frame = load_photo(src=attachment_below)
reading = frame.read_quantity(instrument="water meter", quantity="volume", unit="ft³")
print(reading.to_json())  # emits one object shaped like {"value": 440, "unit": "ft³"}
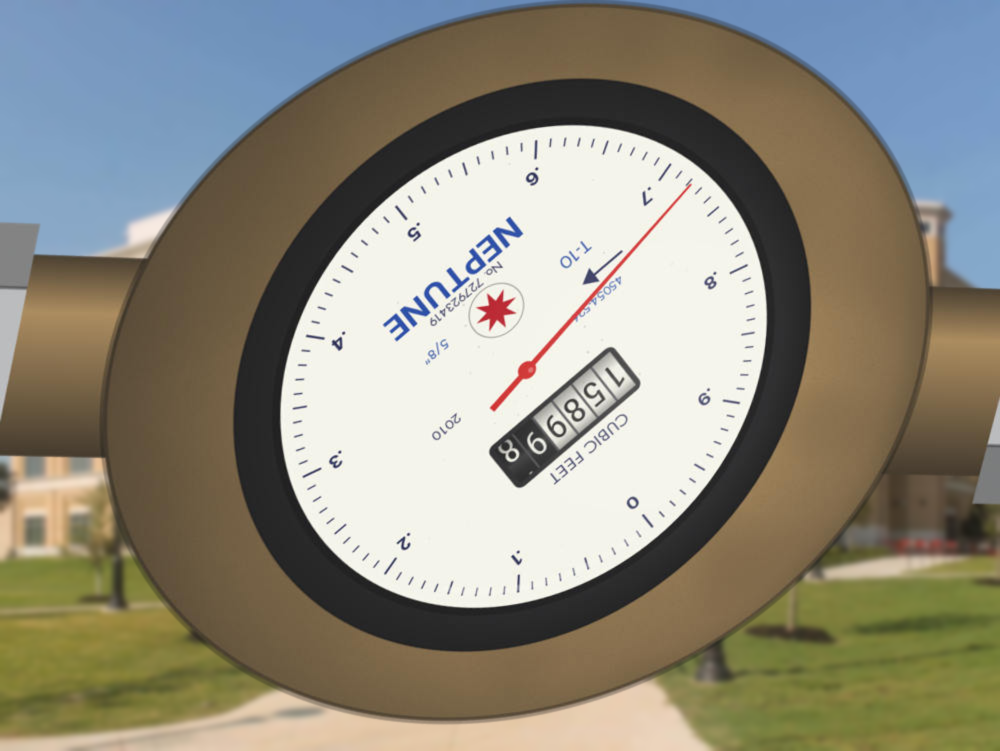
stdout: {"value": 158997.72, "unit": "ft³"}
